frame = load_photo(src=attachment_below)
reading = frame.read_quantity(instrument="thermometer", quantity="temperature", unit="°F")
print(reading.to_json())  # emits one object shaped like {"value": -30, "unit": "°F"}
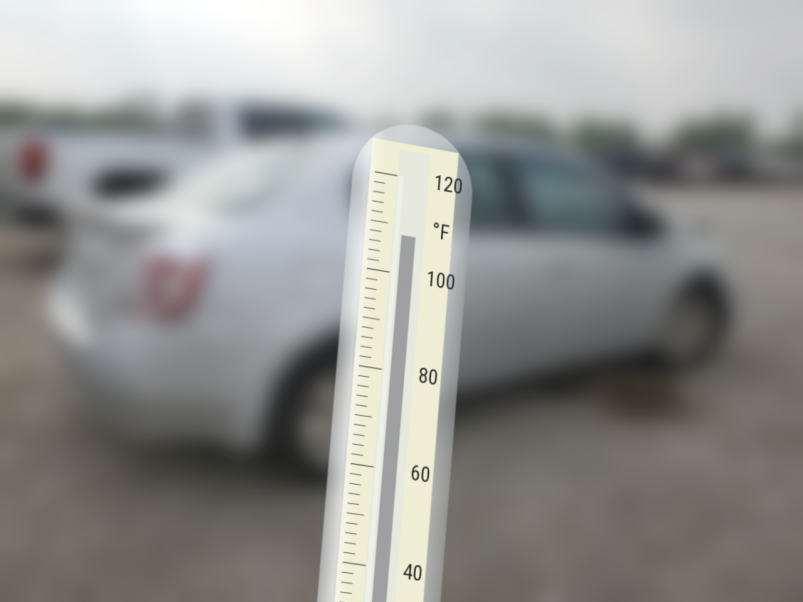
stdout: {"value": 108, "unit": "°F"}
